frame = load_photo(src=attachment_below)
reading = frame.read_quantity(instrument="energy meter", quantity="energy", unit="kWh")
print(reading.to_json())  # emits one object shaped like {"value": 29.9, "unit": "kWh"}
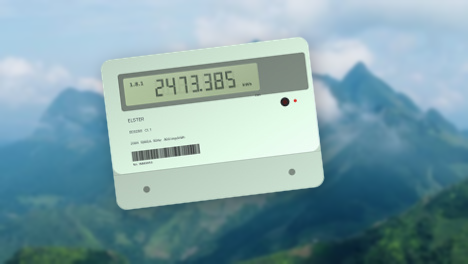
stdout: {"value": 2473.385, "unit": "kWh"}
